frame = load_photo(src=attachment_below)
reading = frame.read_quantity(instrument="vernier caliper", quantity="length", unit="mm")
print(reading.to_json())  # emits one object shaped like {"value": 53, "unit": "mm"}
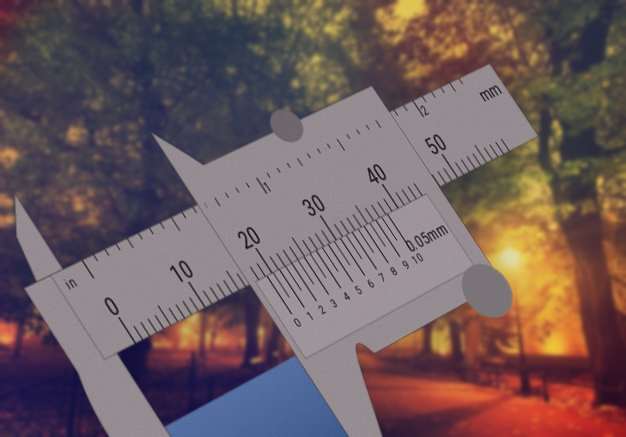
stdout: {"value": 19.2, "unit": "mm"}
